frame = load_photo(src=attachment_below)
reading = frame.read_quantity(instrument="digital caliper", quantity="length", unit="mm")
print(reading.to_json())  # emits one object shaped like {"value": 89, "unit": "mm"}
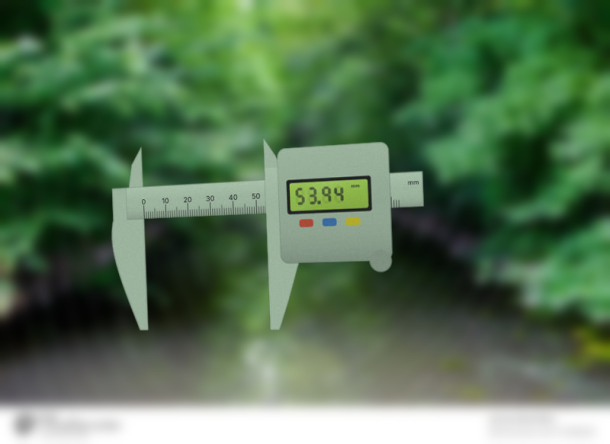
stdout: {"value": 53.94, "unit": "mm"}
